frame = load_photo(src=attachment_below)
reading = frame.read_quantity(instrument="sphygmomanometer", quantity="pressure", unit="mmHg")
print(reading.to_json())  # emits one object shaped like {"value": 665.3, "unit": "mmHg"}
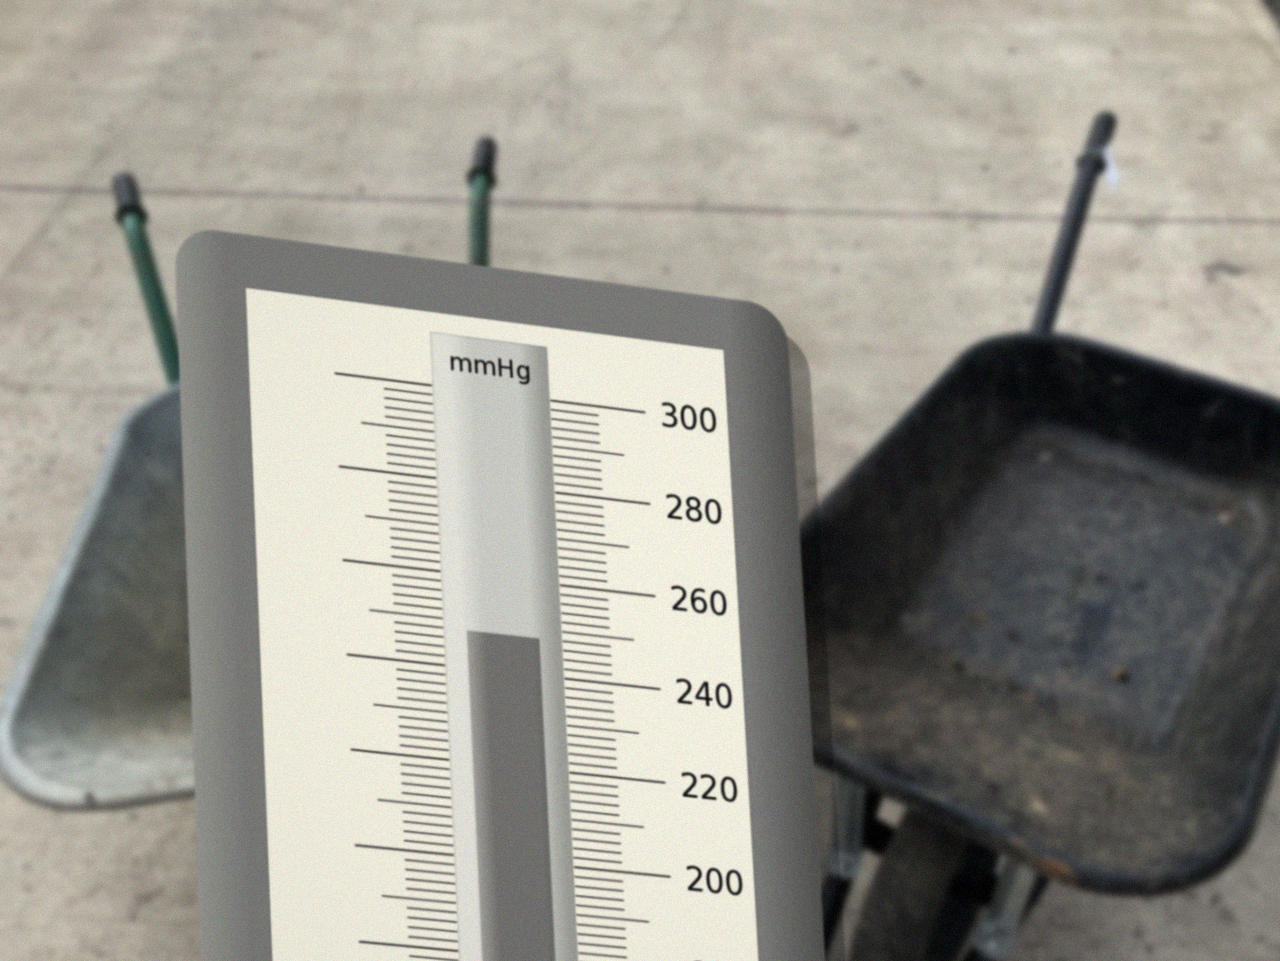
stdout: {"value": 248, "unit": "mmHg"}
